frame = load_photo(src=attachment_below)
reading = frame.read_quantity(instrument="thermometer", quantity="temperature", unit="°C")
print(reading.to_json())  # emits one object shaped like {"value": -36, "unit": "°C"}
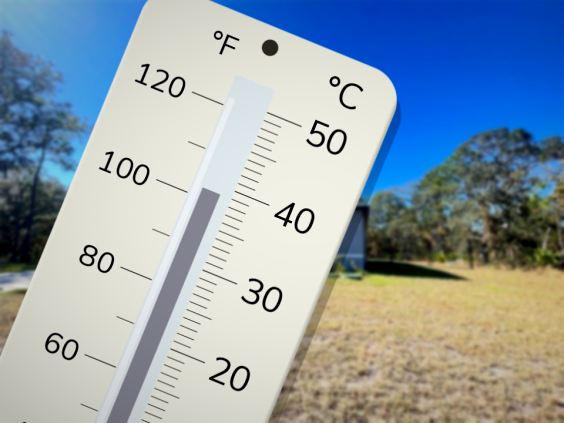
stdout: {"value": 39, "unit": "°C"}
